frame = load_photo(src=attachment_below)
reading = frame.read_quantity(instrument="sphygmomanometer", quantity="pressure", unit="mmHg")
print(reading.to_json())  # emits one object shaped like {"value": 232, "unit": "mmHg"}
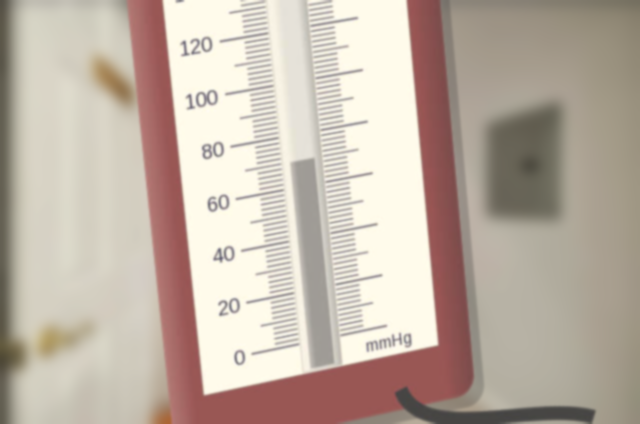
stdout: {"value": 70, "unit": "mmHg"}
